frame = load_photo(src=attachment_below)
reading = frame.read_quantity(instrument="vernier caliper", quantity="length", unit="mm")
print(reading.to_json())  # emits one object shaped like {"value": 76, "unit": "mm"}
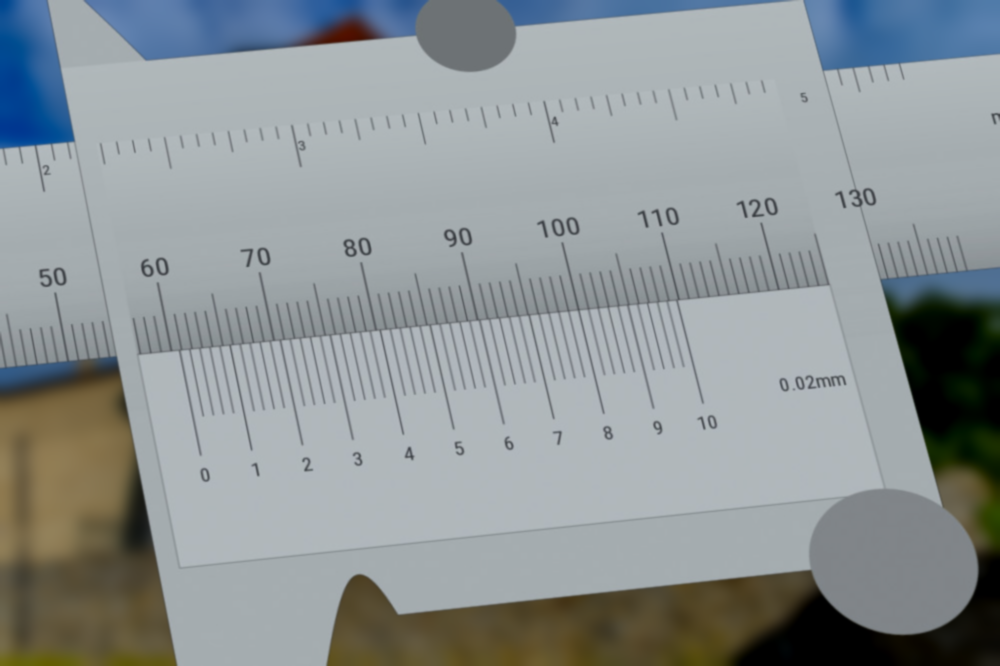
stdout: {"value": 60.8, "unit": "mm"}
